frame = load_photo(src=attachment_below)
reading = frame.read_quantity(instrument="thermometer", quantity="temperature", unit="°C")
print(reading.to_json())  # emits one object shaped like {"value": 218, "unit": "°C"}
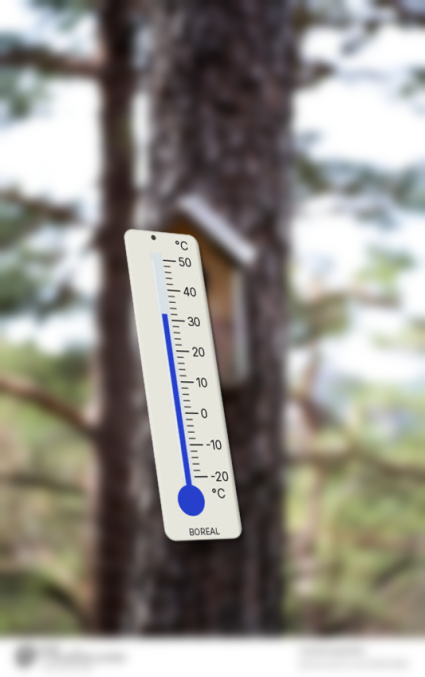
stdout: {"value": 32, "unit": "°C"}
